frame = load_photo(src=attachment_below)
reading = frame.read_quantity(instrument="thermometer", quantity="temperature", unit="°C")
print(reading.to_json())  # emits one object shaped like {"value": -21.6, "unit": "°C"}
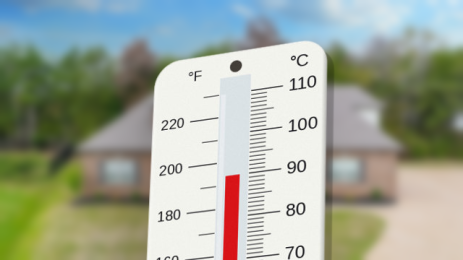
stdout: {"value": 90, "unit": "°C"}
